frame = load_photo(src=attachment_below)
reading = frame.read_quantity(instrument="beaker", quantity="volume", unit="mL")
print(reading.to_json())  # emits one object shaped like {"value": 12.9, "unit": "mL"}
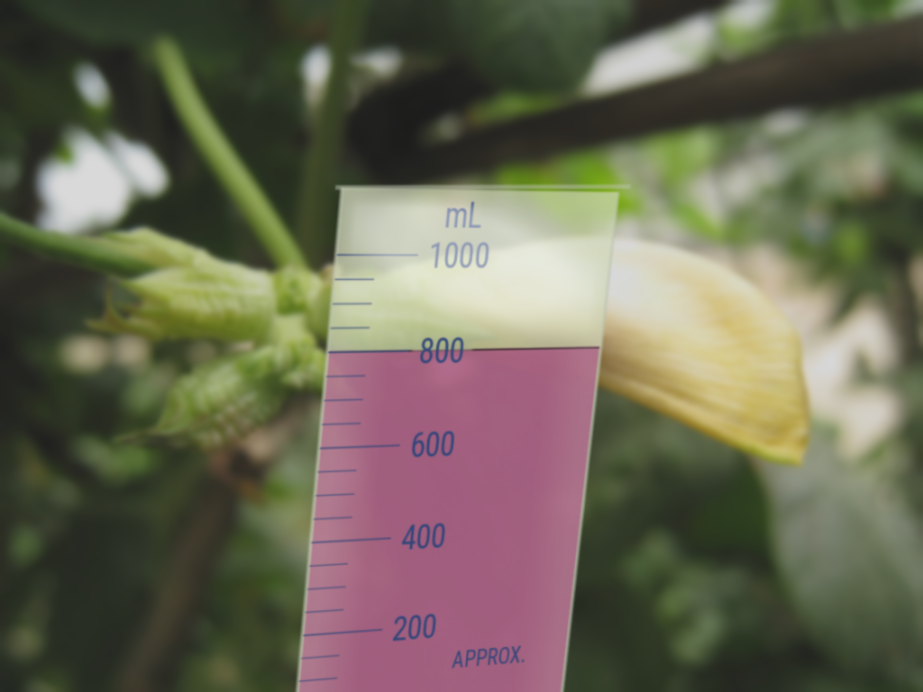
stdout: {"value": 800, "unit": "mL"}
